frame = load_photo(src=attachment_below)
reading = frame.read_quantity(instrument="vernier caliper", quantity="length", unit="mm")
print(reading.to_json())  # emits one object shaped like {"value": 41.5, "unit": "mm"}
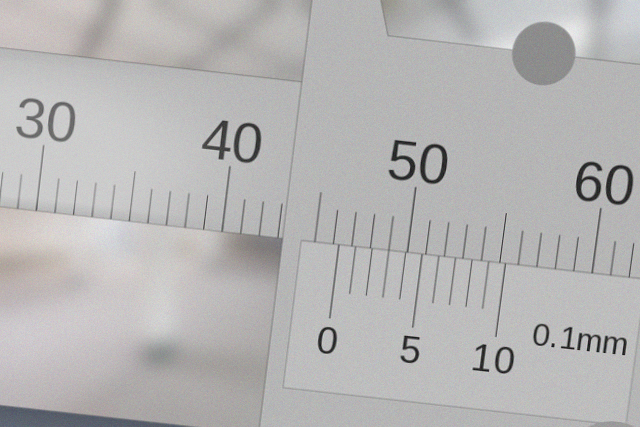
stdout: {"value": 46.3, "unit": "mm"}
